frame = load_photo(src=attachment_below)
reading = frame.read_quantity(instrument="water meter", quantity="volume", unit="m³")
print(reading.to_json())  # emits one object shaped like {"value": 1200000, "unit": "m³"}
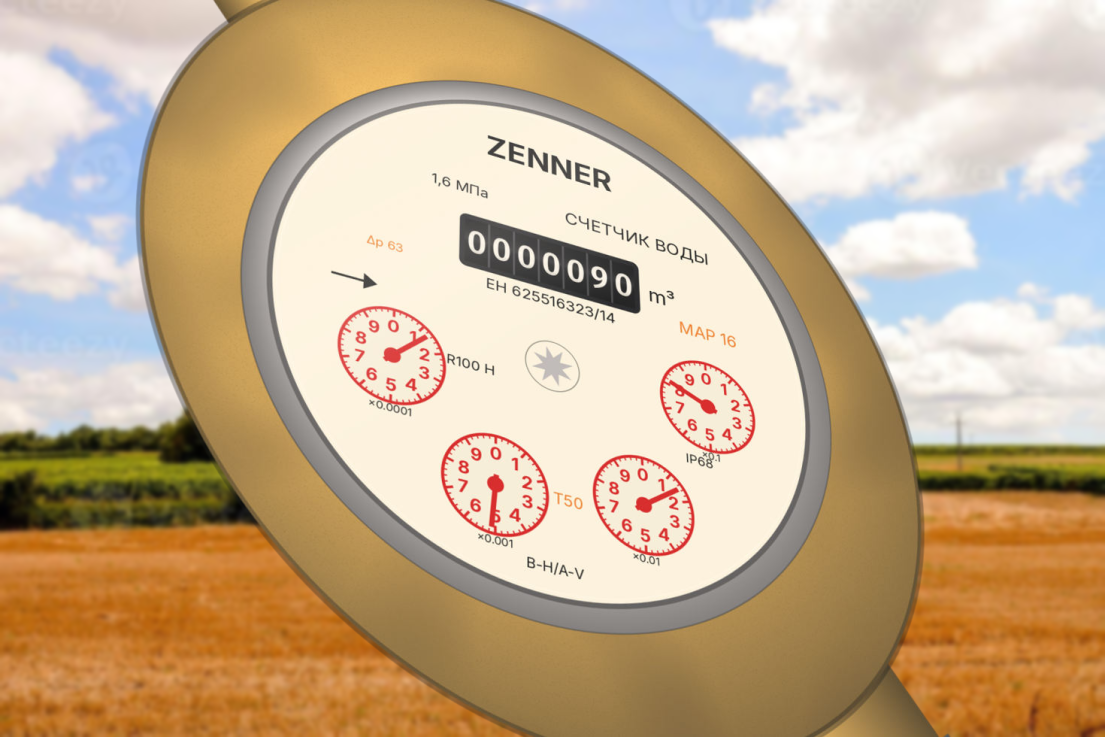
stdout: {"value": 90.8151, "unit": "m³"}
